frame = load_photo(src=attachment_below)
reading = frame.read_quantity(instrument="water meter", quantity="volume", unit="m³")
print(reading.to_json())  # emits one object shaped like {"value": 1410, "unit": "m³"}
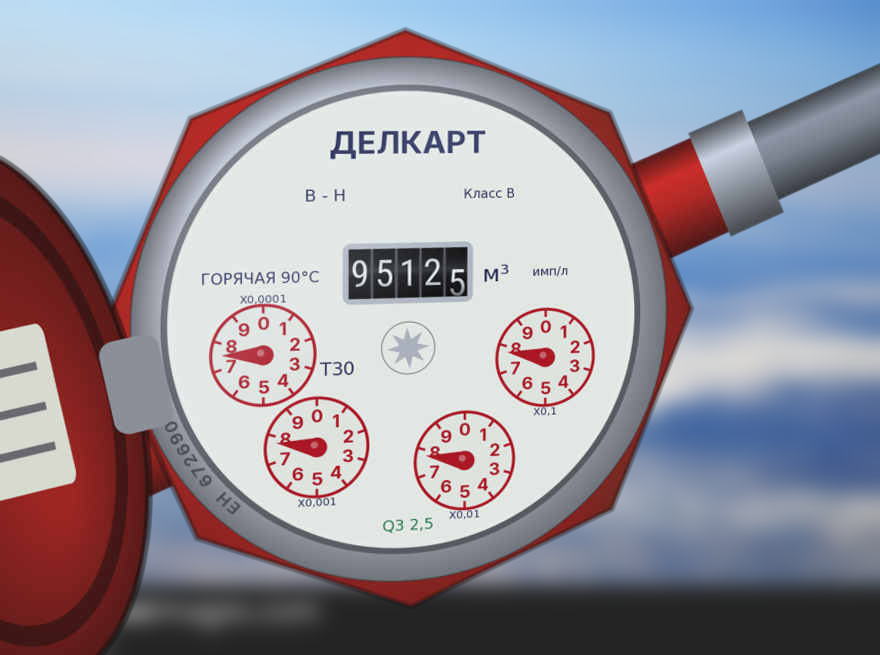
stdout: {"value": 95124.7777, "unit": "m³"}
